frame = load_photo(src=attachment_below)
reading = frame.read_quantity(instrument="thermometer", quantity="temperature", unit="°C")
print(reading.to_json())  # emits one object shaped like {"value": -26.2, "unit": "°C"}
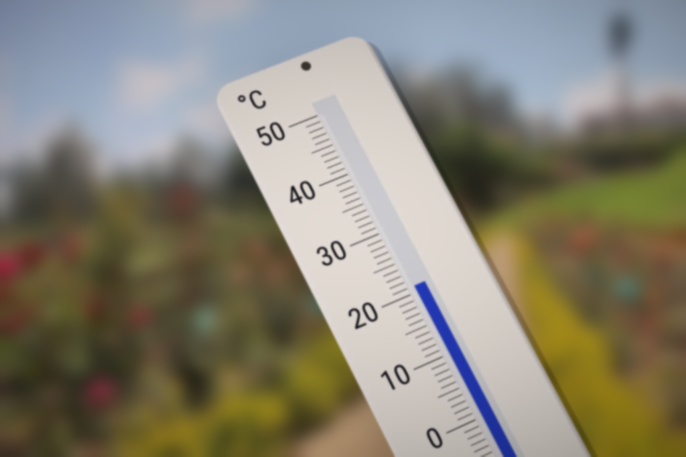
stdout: {"value": 21, "unit": "°C"}
